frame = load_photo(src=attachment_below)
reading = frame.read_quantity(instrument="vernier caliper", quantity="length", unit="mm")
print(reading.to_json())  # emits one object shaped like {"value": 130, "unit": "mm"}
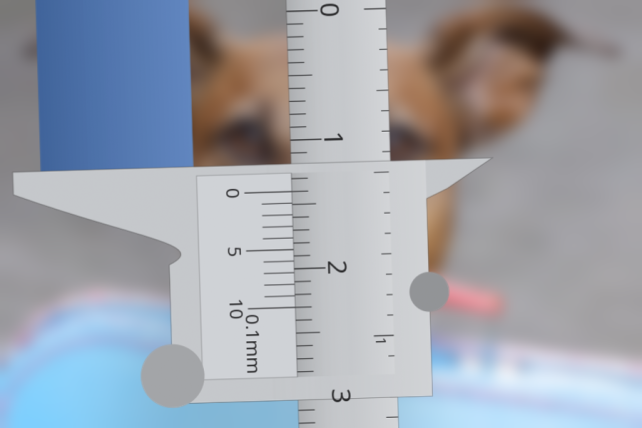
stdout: {"value": 14.0, "unit": "mm"}
